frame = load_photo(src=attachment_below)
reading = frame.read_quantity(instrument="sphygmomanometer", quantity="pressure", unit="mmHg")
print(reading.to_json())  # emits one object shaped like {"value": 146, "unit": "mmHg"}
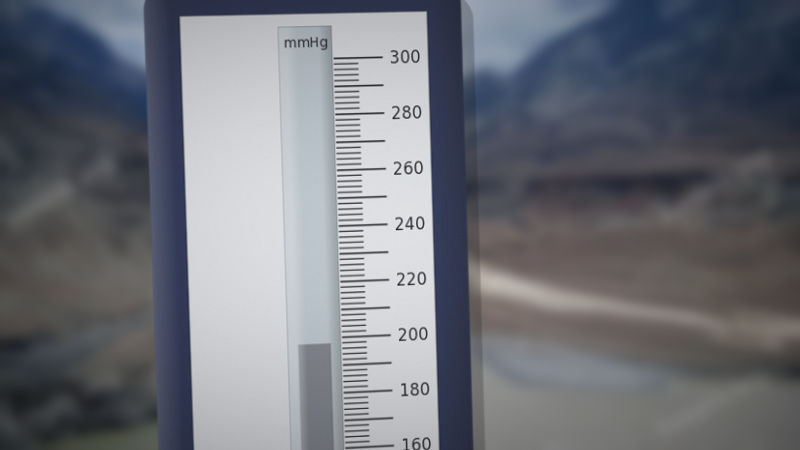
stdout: {"value": 198, "unit": "mmHg"}
